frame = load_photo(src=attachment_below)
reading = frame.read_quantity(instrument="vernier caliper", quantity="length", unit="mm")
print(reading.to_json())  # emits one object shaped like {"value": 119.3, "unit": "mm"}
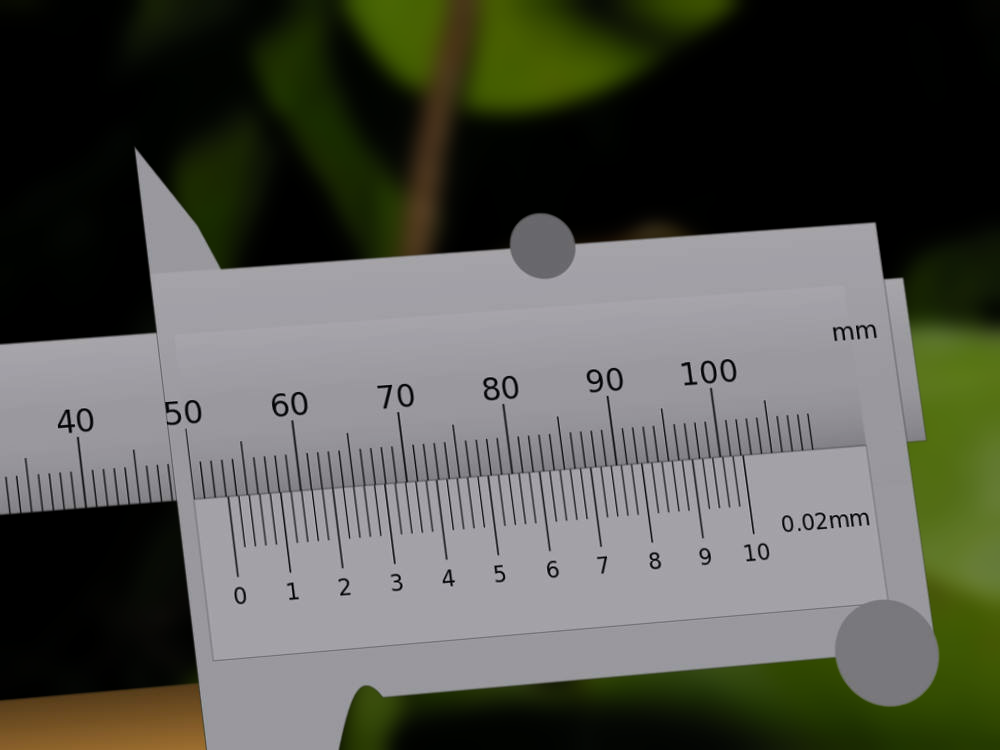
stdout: {"value": 53.2, "unit": "mm"}
